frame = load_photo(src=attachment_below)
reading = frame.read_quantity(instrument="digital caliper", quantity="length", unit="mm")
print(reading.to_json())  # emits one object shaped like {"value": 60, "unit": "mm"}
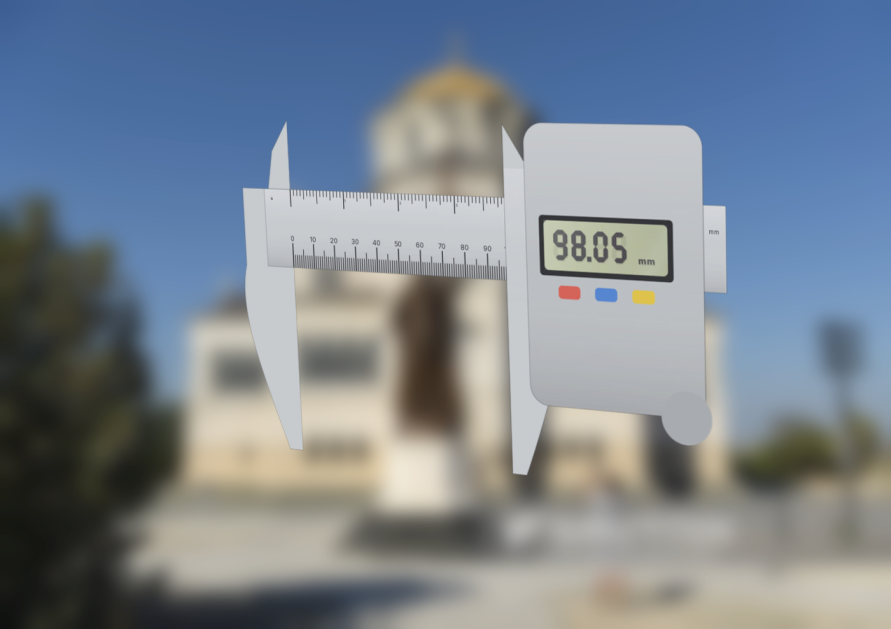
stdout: {"value": 98.05, "unit": "mm"}
